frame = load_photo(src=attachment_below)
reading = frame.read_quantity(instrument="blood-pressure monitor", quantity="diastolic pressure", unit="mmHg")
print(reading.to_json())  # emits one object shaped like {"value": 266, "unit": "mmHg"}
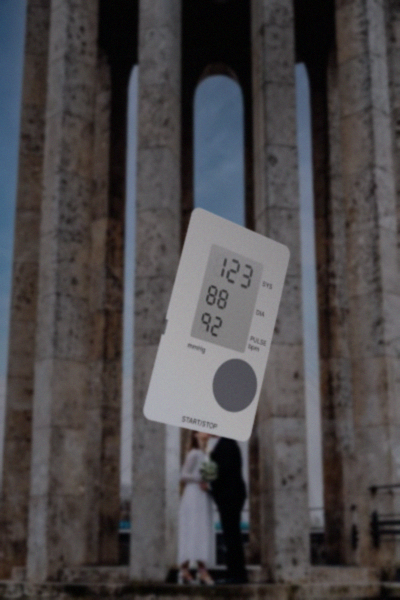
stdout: {"value": 88, "unit": "mmHg"}
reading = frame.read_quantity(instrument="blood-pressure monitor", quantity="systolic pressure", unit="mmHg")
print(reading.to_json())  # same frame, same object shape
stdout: {"value": 123, "unit": "mmHg"}
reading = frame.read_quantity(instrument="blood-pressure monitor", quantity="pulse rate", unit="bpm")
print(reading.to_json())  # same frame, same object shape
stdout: {"value": 92, "unit": "bpm"}
